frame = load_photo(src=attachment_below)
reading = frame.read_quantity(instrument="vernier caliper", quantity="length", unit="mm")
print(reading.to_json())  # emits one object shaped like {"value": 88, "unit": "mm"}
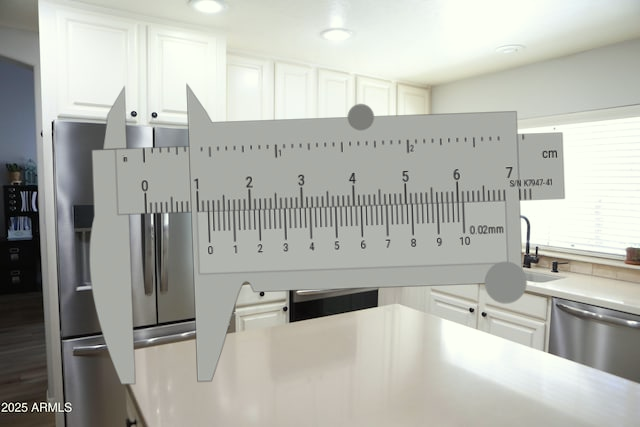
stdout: {"value": 12.0, "unit": "mm"}
